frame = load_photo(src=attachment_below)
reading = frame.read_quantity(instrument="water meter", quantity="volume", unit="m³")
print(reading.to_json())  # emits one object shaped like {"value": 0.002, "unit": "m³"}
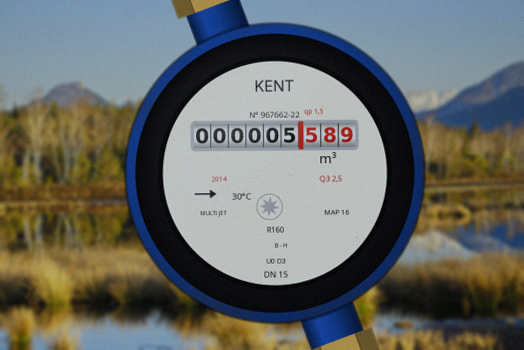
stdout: {"value": 5.589, "unit": "m³"}
